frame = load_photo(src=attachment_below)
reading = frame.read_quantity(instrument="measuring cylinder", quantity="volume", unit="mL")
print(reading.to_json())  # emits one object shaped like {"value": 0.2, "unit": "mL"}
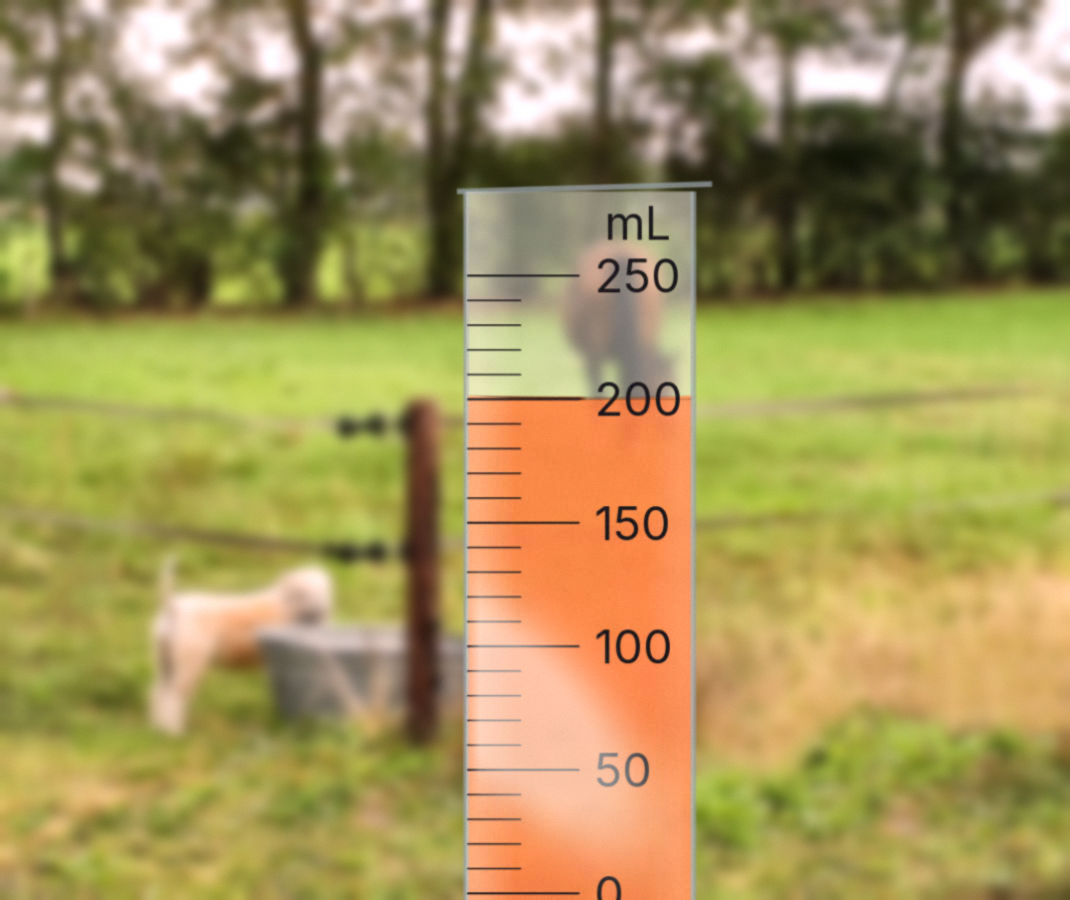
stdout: {"value": 200, "unit": "mL"}
